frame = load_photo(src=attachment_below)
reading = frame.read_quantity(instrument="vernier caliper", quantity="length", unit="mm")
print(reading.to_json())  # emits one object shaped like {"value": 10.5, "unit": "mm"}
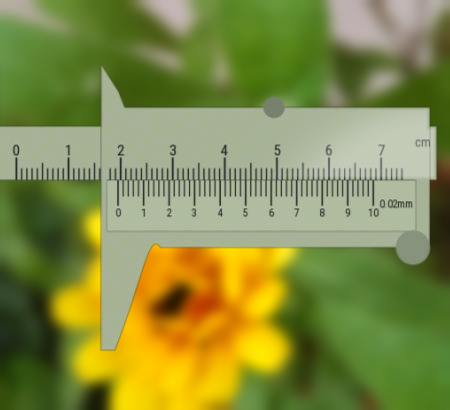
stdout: {"value": 19.5, "unit": "mm"}
